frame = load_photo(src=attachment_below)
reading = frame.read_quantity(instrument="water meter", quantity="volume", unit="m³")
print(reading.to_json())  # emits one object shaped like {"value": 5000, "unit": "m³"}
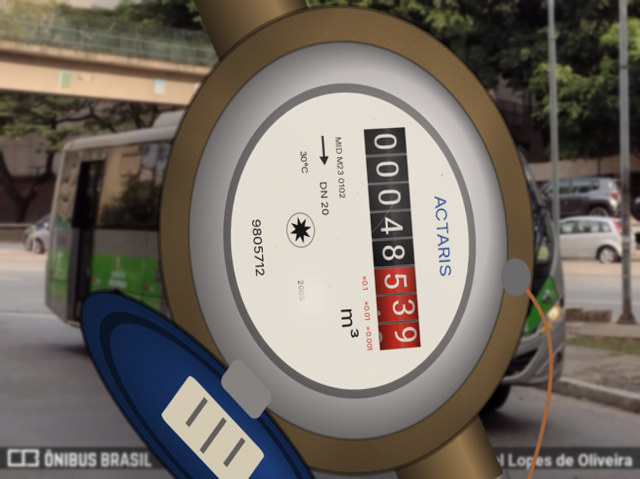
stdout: {"value": 48.539, "unit": "m³"}
